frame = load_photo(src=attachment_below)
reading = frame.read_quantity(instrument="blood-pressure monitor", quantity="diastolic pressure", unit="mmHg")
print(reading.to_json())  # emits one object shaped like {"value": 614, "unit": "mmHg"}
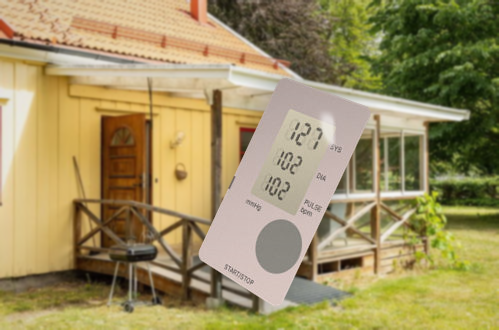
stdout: {"value": 102, "unit": "mmHg"}
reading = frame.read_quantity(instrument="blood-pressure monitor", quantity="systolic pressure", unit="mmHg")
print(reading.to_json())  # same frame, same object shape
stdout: {"value": 127, "unit": "mmHg"}
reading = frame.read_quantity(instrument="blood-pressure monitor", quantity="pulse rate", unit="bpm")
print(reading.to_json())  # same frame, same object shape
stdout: {"value": 102, "unit": "bpm"}
